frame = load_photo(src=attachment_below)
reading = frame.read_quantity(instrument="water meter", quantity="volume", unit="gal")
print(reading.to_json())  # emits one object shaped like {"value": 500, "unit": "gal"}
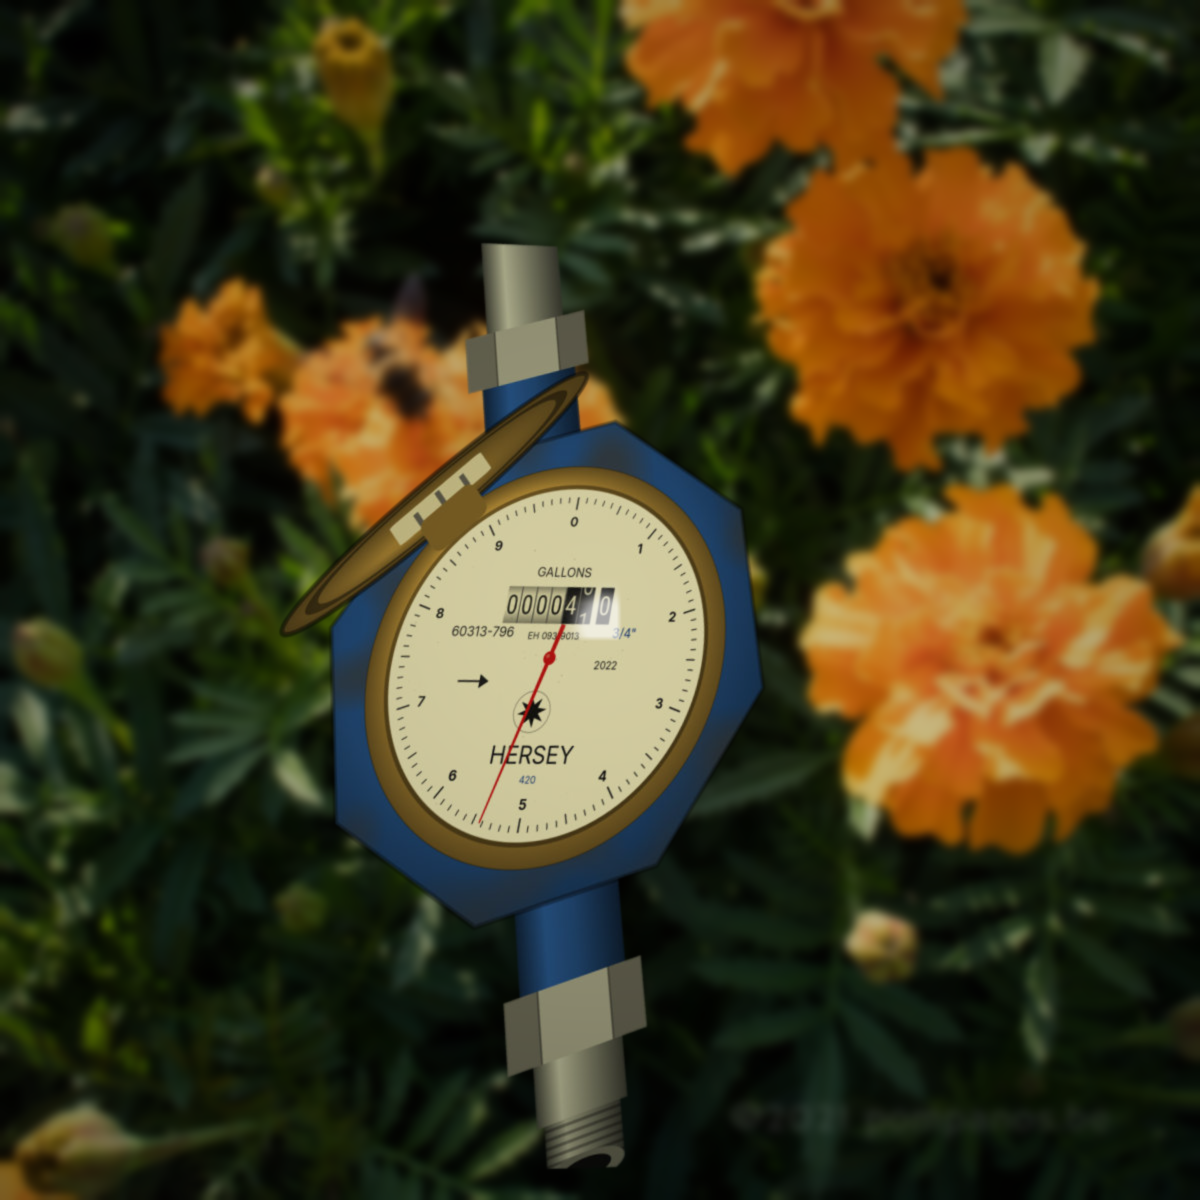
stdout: {"value": 405.4, "unit": "gal"}
